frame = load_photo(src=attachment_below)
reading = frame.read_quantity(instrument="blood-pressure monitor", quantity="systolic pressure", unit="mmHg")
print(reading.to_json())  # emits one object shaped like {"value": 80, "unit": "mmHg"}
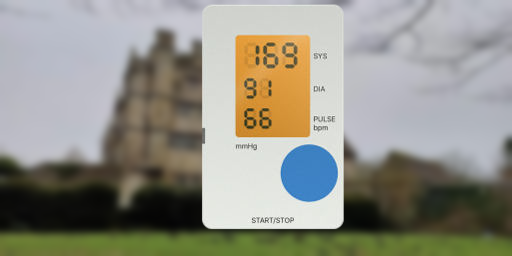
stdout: {"value": 169, "unit": "mmHg"}
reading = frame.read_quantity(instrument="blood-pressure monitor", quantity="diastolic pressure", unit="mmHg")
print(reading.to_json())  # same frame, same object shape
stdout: {"value": 91, "unit": "mmHg"}
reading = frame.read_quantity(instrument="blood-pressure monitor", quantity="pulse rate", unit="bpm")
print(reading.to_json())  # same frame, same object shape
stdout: {"value": 66, "unit": "bpm"}
